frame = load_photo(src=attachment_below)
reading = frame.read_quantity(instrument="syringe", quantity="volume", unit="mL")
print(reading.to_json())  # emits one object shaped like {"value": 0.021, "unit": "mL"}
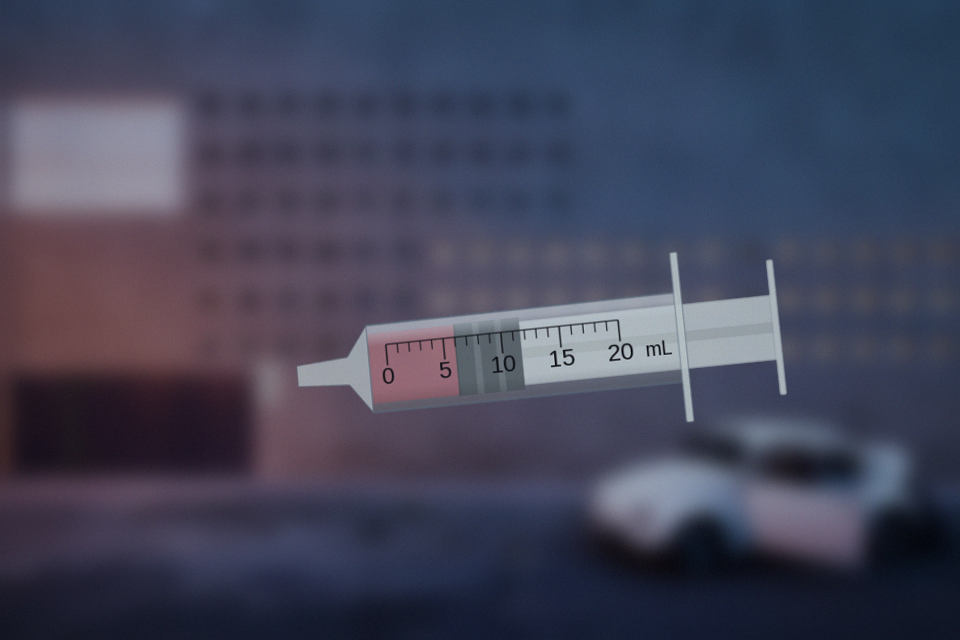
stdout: {"value": 6, "unit": "mL"}
